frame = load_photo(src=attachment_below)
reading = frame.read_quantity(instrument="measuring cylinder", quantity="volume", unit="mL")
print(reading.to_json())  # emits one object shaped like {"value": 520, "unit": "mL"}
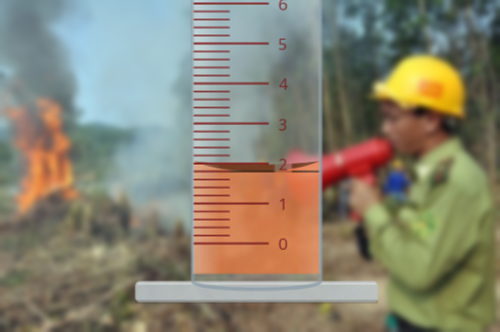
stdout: {"value": 1.8, "unit": "mL"}
